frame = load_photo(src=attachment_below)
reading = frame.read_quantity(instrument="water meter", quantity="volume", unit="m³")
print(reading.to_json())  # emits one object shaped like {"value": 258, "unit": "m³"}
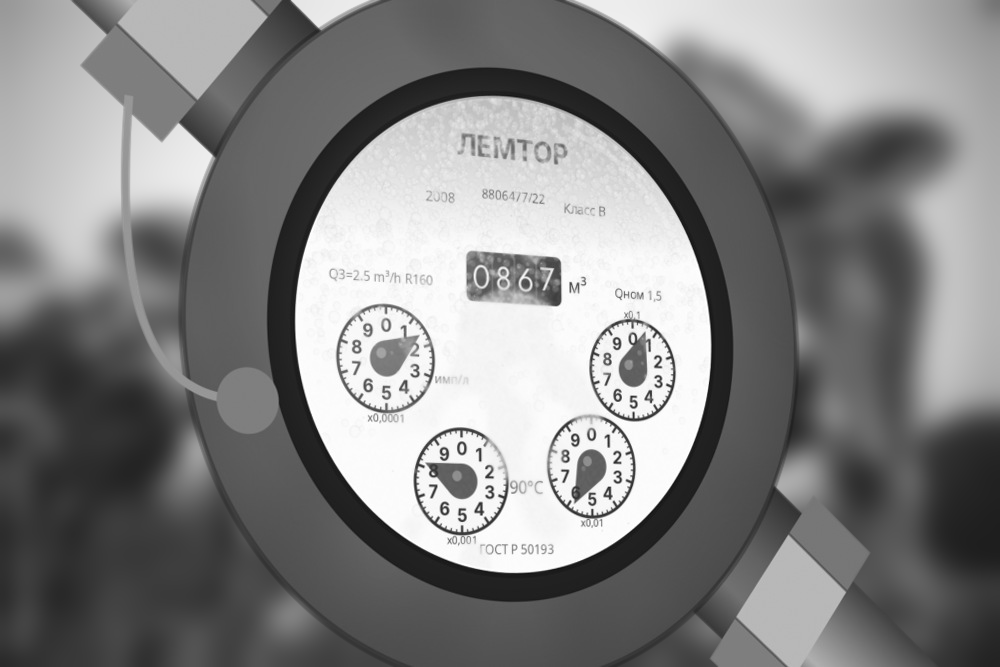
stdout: {"value": 867.0581, "unit": "m³"}
